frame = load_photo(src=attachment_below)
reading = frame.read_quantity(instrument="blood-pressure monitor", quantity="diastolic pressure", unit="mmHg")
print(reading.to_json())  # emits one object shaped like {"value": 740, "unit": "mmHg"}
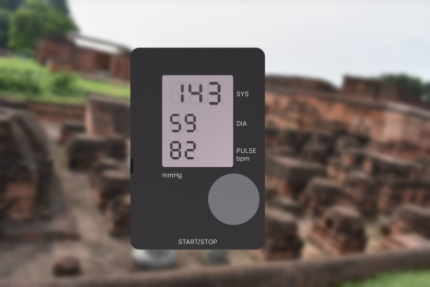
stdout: {"value": 59, "unit": "mmHg"}
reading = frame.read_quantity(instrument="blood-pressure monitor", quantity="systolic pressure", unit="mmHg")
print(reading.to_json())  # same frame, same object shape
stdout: {"value": 143, "unit": "mmHg"}
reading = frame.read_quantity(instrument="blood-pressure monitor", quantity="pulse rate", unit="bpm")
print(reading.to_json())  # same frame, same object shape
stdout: {"value": 82, "unit": "bpm"}
